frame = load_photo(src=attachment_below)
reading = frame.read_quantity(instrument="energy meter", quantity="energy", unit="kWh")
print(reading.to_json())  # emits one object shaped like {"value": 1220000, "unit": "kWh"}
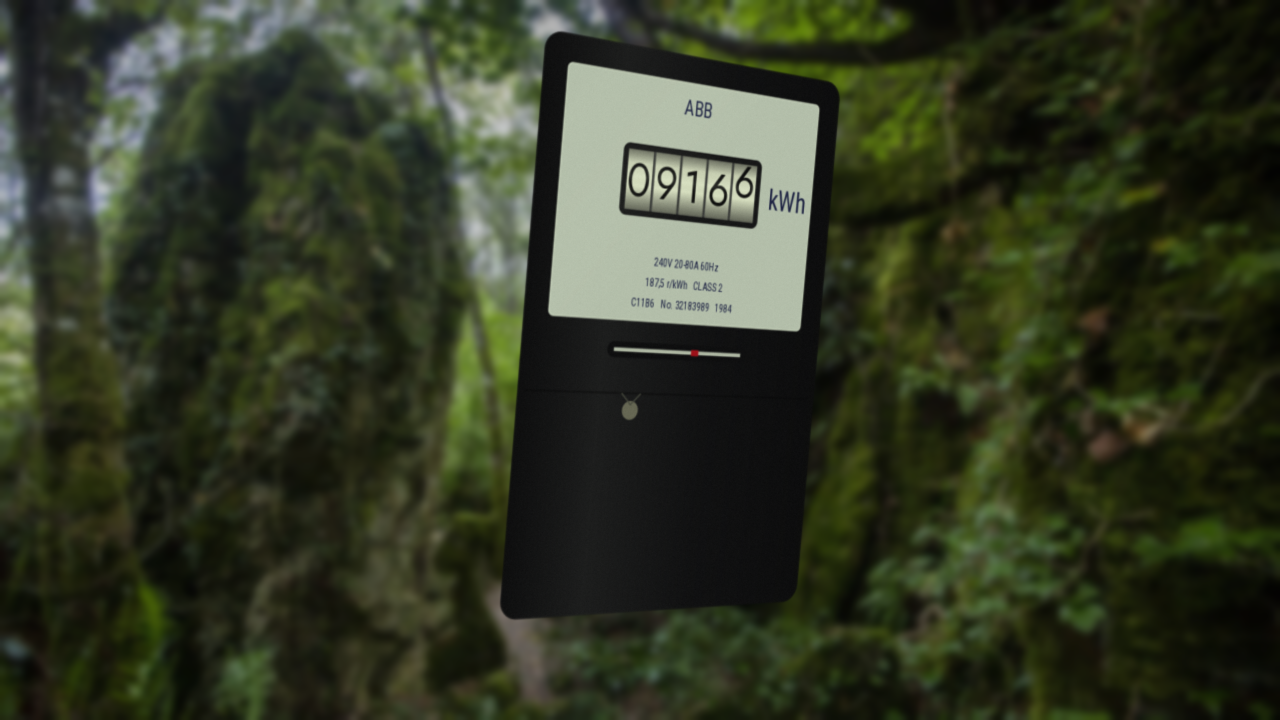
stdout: {"value": 9166, "unit": "kWh"}
